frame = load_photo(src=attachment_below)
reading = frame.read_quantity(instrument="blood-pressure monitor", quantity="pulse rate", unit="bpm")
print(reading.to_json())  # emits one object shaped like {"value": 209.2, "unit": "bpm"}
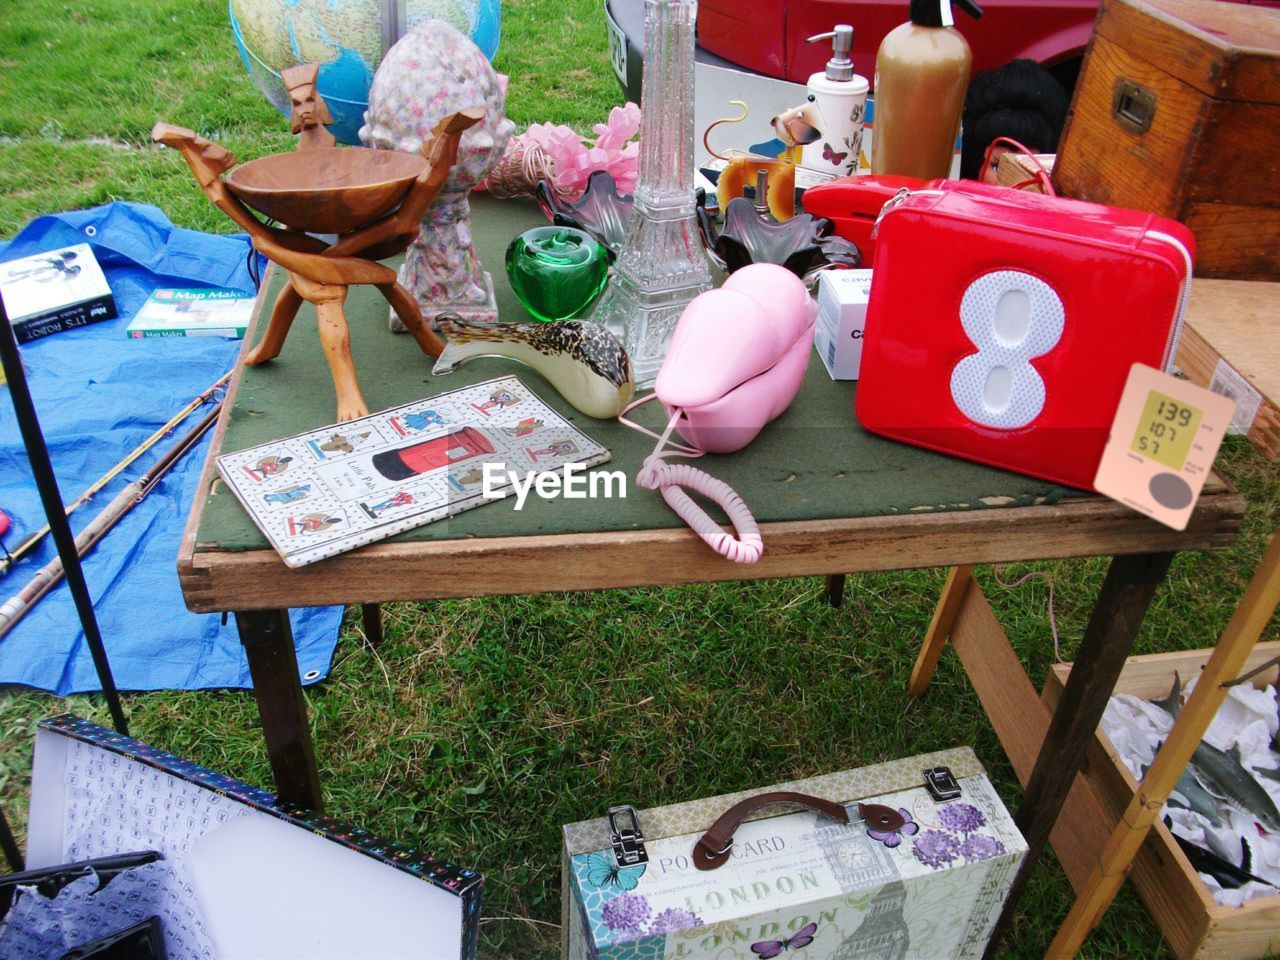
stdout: {"value": 57, "unit": "bpm"}
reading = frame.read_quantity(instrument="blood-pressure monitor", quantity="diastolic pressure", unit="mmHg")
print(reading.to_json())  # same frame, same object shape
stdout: {"value": 107, "unit": "mmHg"}
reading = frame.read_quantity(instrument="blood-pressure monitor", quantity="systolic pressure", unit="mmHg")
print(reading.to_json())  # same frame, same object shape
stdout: {"value": 139, "unit": "mmHg"}
